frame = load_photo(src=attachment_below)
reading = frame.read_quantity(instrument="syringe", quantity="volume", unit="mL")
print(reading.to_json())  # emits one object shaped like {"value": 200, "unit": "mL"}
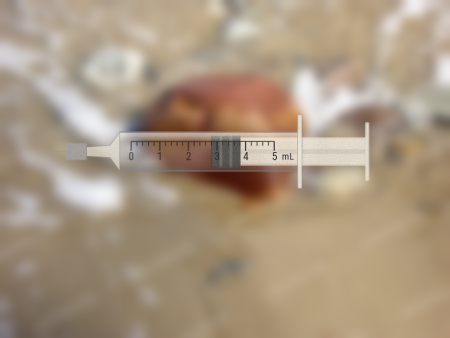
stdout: {"value": 2.8, "unit": "mL"}
